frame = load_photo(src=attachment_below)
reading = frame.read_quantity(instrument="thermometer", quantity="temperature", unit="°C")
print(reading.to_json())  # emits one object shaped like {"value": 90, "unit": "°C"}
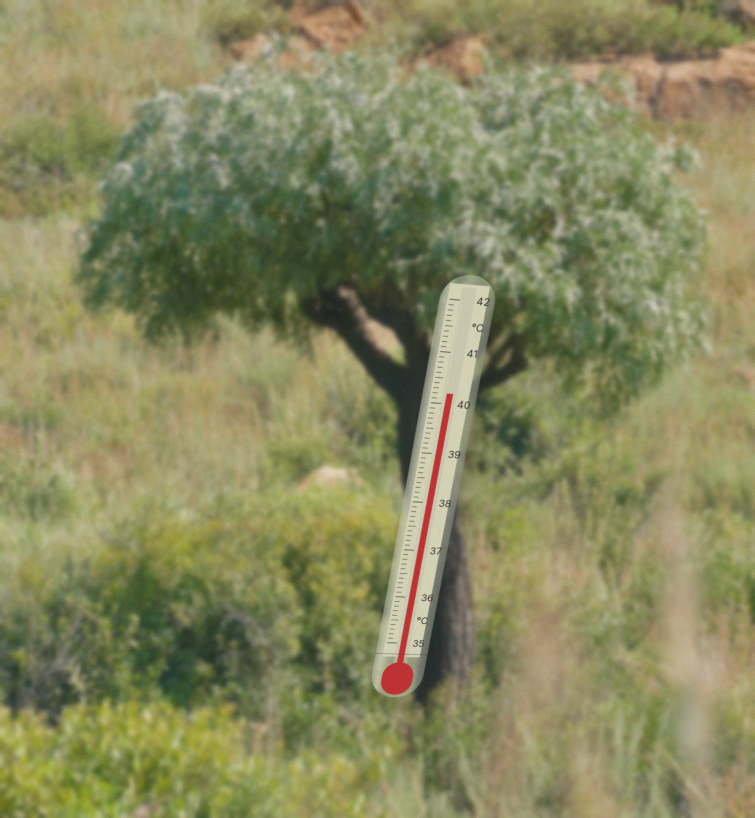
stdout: {"value": 40.2, "unit": "°C"}
